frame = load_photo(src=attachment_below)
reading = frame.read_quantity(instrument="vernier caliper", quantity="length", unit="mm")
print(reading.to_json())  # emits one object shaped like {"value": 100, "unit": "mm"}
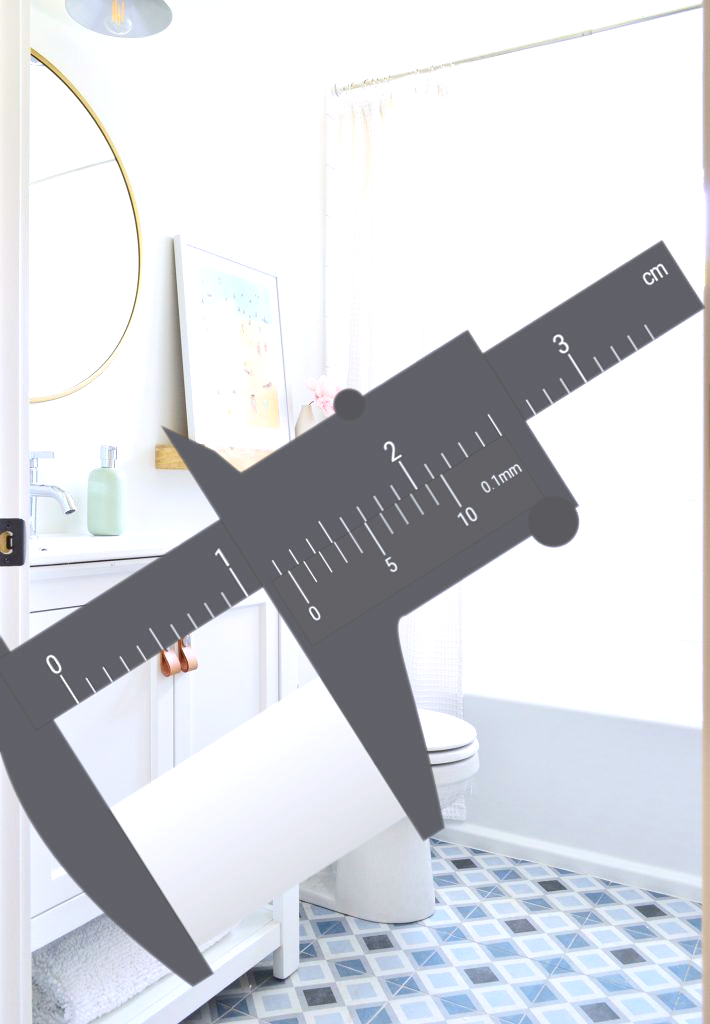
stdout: {"value": 12.4, "unit": "mm"}
